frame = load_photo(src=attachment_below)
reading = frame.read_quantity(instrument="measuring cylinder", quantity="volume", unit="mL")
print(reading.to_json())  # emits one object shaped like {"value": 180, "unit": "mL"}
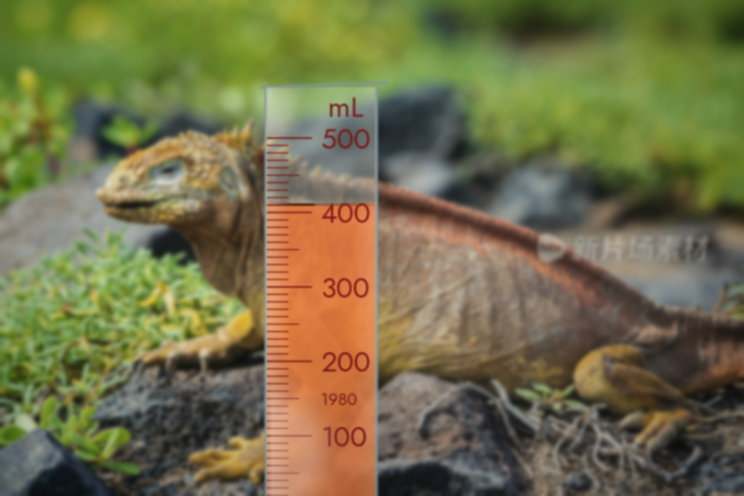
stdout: {"value": 410, "unit": "mL"}
